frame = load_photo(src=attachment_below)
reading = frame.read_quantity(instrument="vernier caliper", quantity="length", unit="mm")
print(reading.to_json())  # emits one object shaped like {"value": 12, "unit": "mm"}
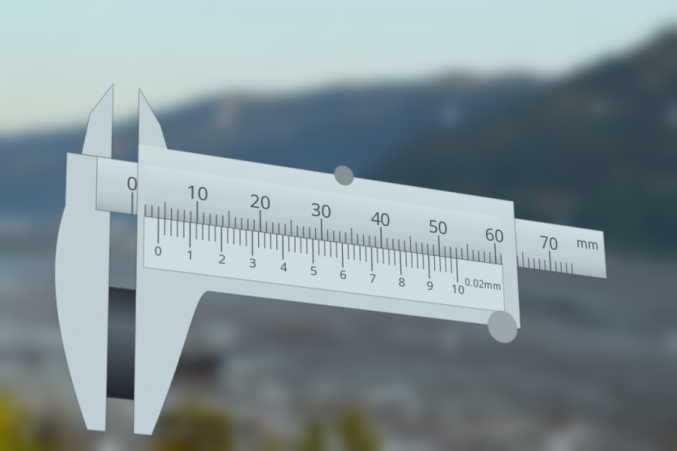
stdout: {"value": 4.0, "unit": "mm"}
